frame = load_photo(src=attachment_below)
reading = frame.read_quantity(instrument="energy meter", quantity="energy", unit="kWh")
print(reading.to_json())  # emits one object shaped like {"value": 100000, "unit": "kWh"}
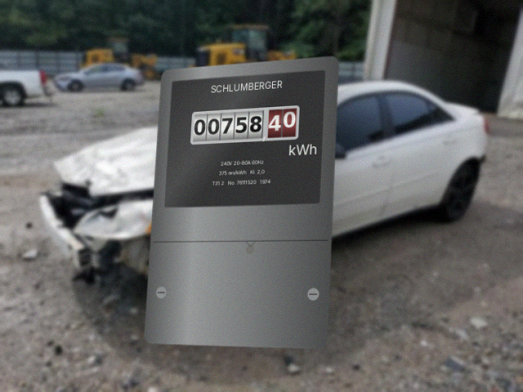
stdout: {"value": 758.40, "unit": "kWh"}
